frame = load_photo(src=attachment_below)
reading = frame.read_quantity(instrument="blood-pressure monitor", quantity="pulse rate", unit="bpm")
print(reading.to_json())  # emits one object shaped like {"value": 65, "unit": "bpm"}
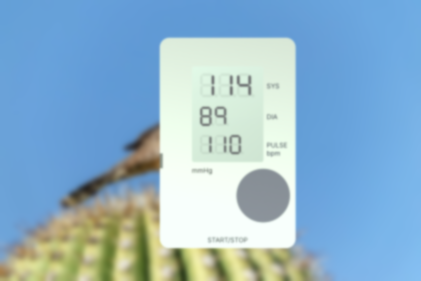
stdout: {"value": 110, "unit": "bpm"}
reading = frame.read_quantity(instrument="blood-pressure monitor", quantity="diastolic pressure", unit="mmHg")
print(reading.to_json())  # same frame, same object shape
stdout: {"value": 89, "unit": "mmHg"}
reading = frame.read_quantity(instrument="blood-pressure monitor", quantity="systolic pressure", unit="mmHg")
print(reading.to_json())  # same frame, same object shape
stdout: {"value": 114, "unit": "mmHg"}
